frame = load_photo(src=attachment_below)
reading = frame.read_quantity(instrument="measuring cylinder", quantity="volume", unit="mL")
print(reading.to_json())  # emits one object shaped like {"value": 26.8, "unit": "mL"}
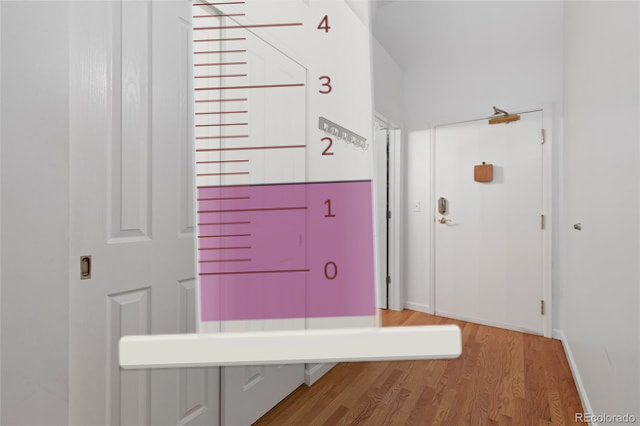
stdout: {"value": 1.4, "unit": "mL"}
